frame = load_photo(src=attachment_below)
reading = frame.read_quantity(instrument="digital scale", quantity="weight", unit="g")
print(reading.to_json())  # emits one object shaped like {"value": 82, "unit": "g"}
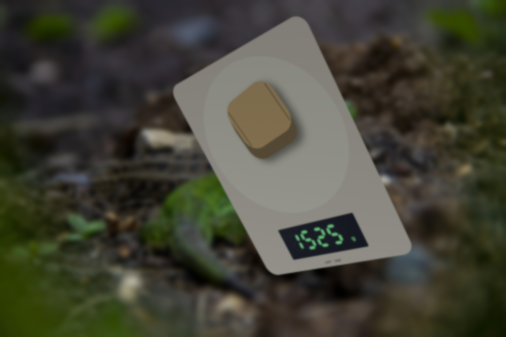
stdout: {"value": 1525, "unit": "g"}
